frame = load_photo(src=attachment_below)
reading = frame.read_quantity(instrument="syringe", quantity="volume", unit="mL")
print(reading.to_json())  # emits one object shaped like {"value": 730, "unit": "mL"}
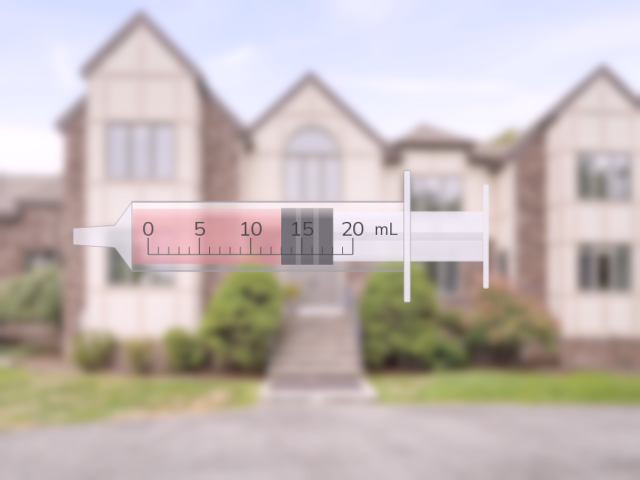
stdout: {"value": 13, "unit": "mL"}
